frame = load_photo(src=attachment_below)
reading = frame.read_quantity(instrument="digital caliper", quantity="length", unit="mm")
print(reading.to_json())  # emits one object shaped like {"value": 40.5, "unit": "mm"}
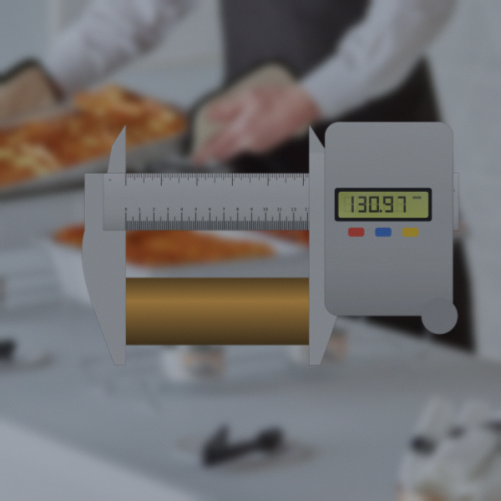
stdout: {"value": 130.97, "unit": "mm"}
